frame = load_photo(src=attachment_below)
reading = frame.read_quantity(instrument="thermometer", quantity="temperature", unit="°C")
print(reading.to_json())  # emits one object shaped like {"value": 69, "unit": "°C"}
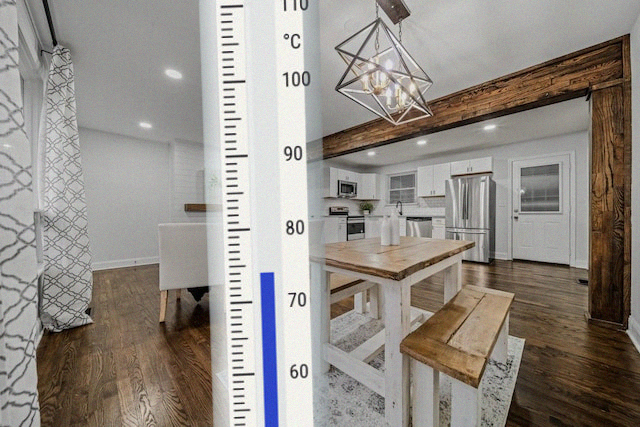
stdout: {"value": 74, "unit": "°C"}
